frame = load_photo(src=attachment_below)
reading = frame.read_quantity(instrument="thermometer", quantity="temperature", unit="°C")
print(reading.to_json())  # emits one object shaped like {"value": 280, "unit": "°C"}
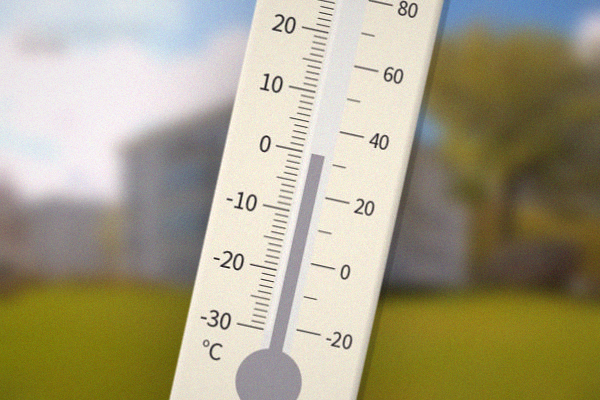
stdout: {"value": 0, "unit": "°C"}
